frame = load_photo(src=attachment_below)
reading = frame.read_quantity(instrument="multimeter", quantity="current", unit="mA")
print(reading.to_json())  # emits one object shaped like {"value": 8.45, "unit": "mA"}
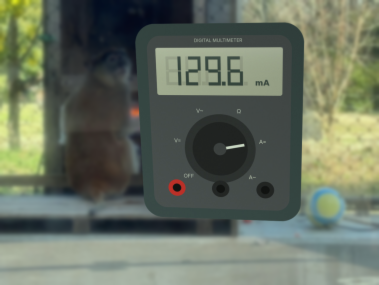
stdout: {"value": 129.6, "unit": "mA"}
